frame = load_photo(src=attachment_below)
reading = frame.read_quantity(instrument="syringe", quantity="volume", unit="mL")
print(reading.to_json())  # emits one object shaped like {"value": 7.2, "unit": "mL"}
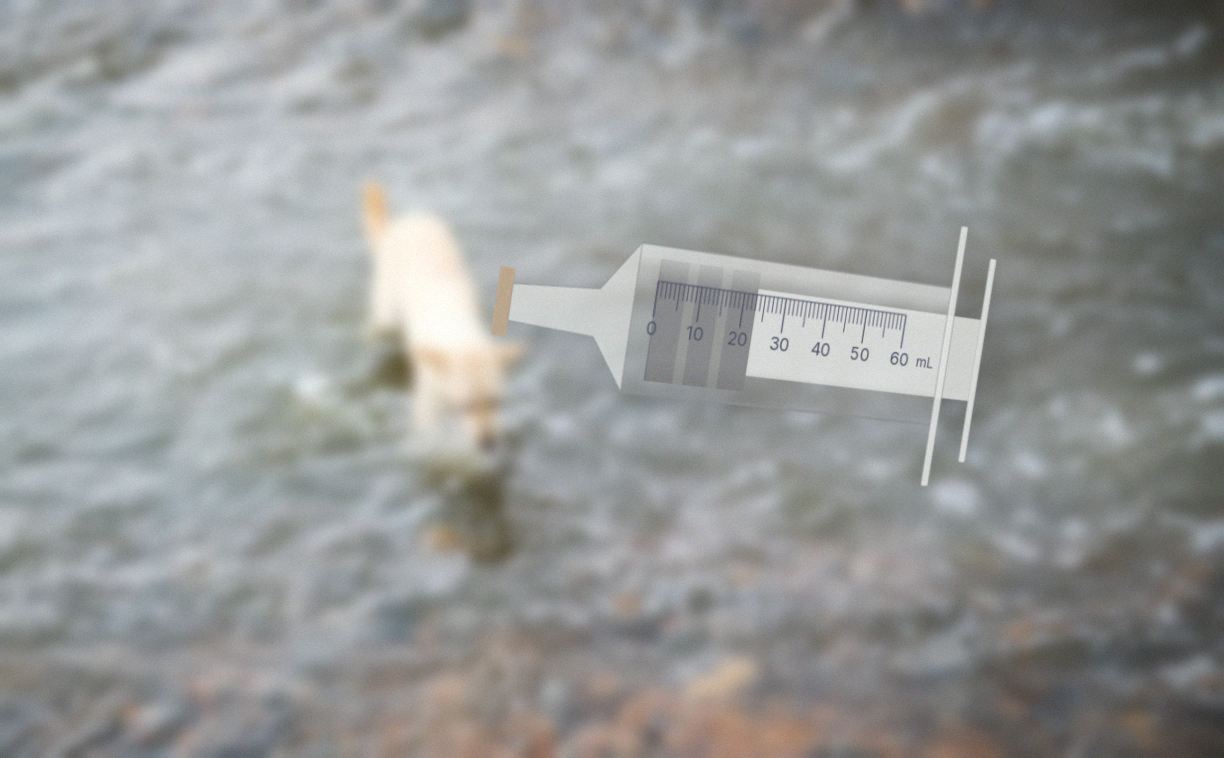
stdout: {"value": 0, "unit": "mL"}
